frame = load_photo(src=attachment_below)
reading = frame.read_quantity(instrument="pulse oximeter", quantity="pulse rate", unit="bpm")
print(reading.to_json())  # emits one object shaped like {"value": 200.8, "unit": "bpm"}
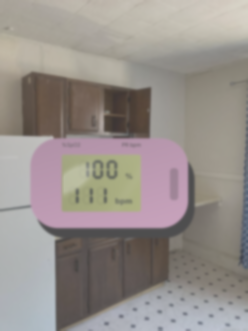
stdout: {"value": 111, "unit": "bpm"}
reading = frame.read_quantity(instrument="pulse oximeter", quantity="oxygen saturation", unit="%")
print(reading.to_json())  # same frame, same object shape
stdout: {"value": 100, "unit": "%"}
